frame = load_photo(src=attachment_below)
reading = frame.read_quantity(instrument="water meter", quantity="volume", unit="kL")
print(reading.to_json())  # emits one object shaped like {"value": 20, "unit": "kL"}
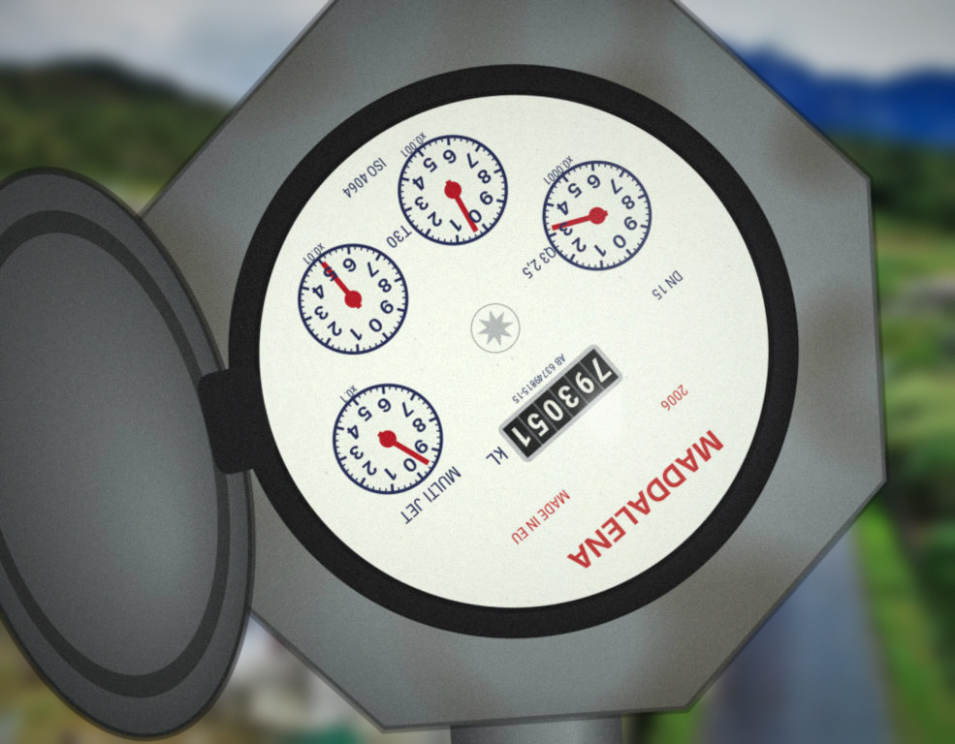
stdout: {"value": 793050.9503, "unit": "kL"}
